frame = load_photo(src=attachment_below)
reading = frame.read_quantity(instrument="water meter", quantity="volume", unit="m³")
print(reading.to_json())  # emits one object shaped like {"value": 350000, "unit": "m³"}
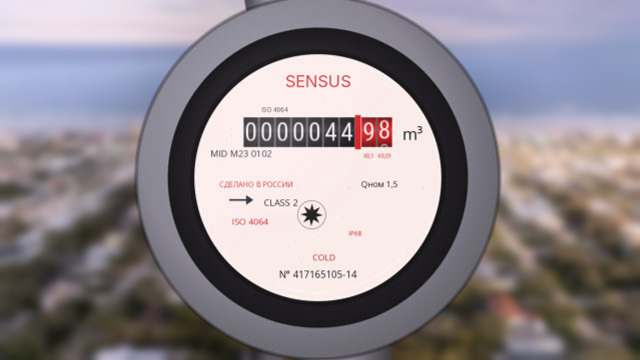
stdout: {"value": 44.98, "unit": "m³"}
